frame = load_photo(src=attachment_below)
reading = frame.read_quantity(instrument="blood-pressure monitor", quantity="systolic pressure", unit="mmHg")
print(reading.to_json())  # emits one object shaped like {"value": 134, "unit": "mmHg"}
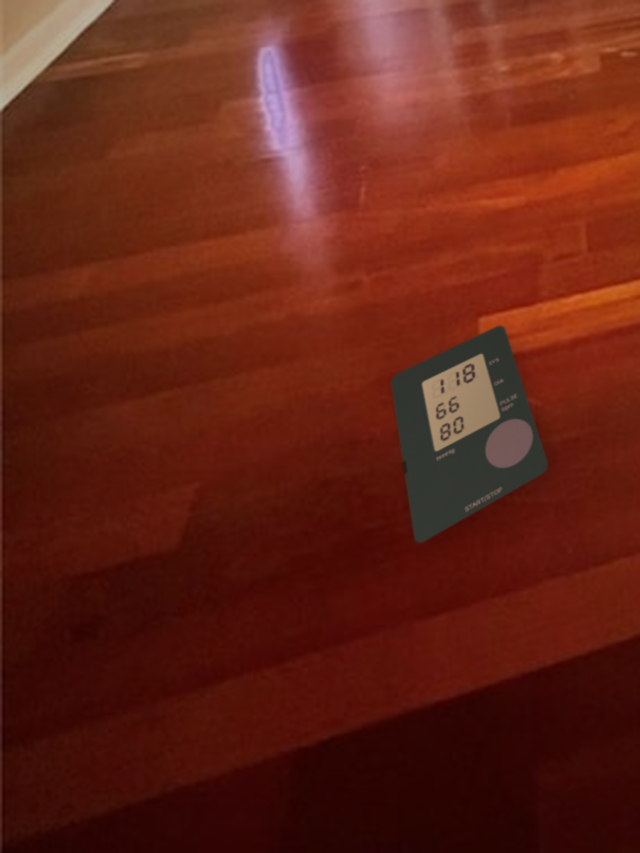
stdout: {"value": 118, "unit": "mmHg"}
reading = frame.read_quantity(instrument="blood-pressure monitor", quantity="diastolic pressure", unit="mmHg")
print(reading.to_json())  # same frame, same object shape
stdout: {"value": 66, "unit": "mmHg"}
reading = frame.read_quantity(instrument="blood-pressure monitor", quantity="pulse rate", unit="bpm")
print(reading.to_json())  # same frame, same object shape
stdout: {"value": 80, "unit": "bpm"}
